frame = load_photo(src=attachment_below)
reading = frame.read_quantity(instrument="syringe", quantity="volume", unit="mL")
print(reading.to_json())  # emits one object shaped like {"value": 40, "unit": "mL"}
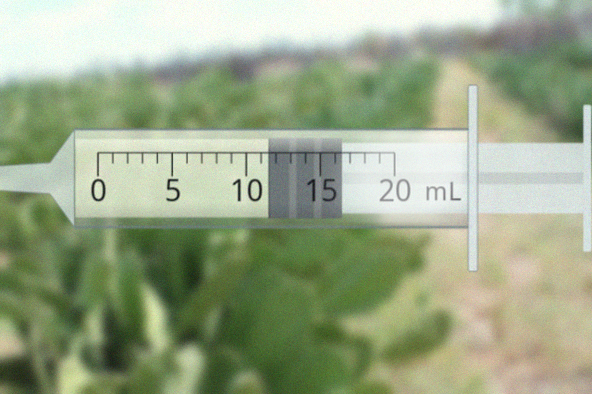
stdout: {"value": 11.5, "unit": "mL"}
